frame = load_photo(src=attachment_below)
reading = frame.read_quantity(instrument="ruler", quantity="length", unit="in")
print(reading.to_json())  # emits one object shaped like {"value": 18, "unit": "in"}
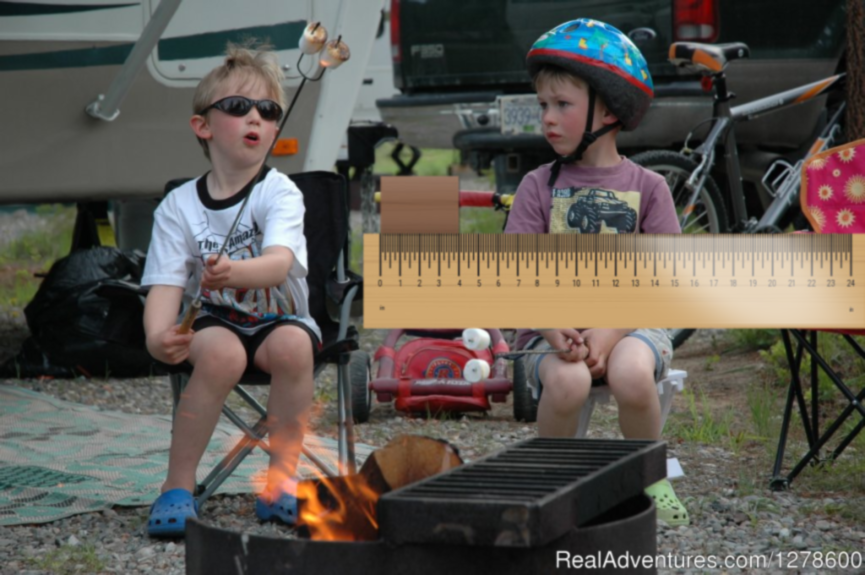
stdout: {"value": 4, "unit": "in"}
